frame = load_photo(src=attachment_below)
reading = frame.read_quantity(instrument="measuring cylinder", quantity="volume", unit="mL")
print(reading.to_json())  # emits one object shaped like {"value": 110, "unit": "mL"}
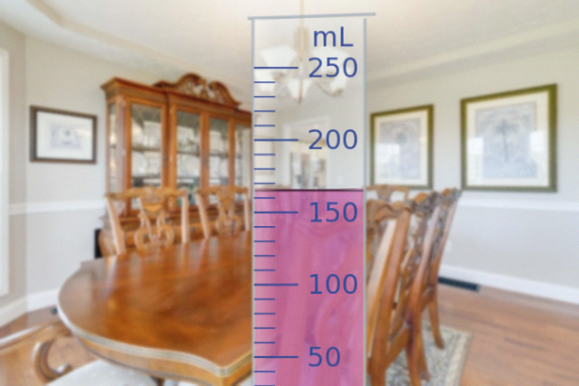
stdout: {"value": 165, "unit": "mL"}
